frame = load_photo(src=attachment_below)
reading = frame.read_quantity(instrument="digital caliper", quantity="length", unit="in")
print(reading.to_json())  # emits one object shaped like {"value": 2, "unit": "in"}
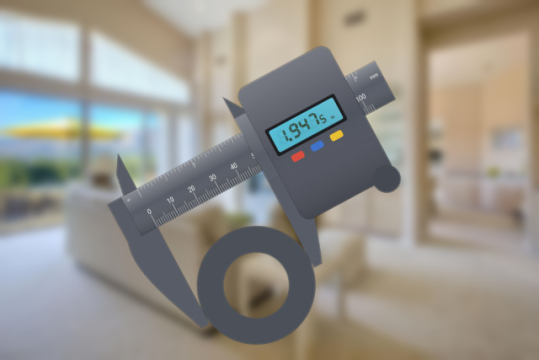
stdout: {"value": 1.9475, "unit": "in"}
